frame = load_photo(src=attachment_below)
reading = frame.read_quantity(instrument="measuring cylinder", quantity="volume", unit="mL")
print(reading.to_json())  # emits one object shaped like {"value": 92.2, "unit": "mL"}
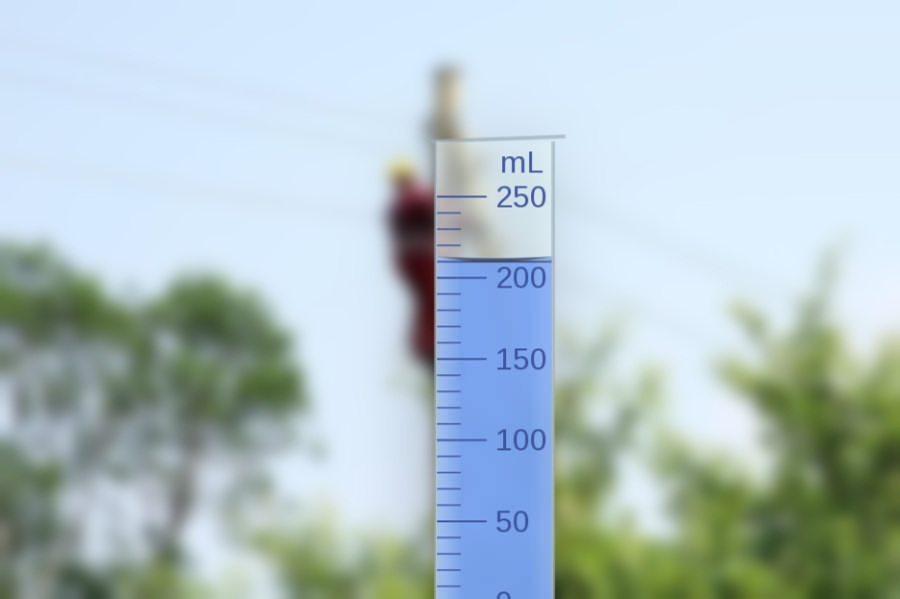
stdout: {"value": 210, "unit": "mL"}
